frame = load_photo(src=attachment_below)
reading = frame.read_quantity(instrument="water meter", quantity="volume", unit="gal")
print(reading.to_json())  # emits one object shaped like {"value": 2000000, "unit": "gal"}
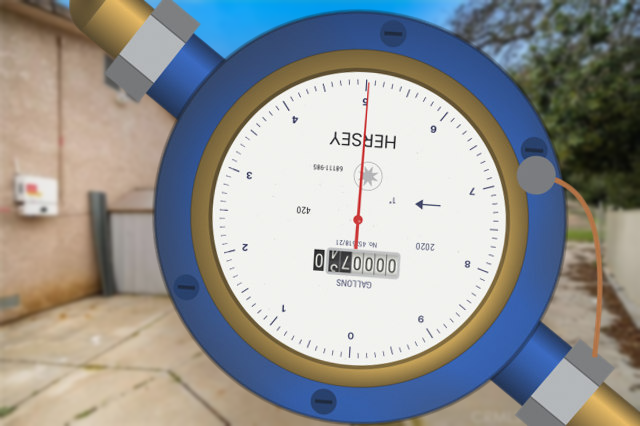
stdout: {"value": 735.0, "unit": "gal"}
